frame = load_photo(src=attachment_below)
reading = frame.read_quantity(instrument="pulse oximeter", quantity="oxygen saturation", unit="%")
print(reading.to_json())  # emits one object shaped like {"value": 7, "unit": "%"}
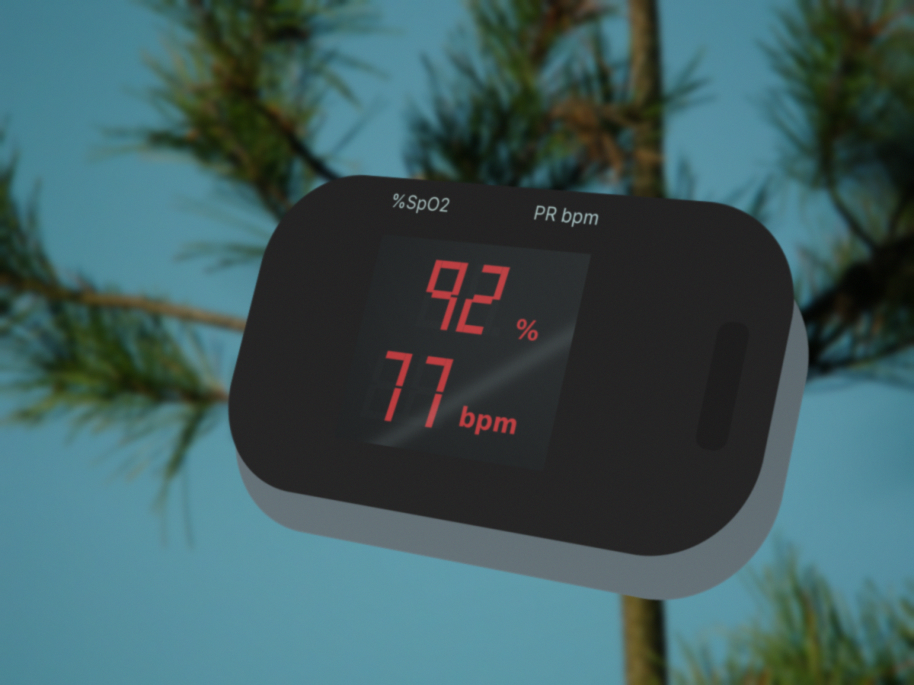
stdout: {"value": 92, "unit": "%"}
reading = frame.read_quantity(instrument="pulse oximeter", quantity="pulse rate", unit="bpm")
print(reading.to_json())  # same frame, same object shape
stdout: {"value": 77, "unit": "bpm"}
